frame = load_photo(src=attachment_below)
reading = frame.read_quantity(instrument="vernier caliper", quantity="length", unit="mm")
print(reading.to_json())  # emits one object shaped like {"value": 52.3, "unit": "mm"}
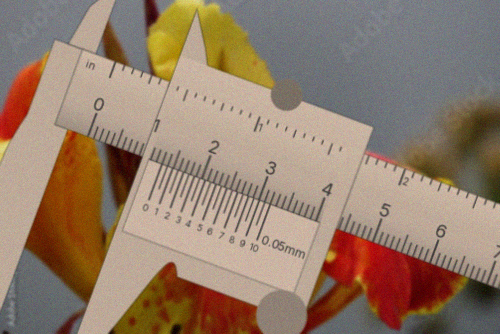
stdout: {"value": 13.0, "unit": "mm"}
